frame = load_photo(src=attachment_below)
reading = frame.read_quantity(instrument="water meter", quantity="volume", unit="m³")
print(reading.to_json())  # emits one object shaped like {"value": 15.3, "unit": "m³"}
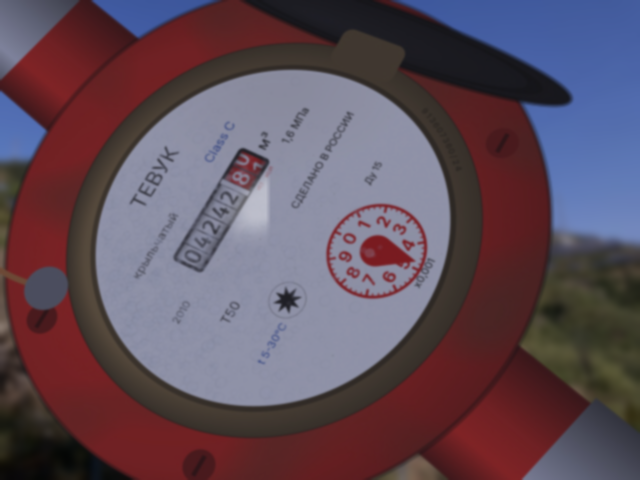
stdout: {"value": 4242.804, "unit": "m³"}
